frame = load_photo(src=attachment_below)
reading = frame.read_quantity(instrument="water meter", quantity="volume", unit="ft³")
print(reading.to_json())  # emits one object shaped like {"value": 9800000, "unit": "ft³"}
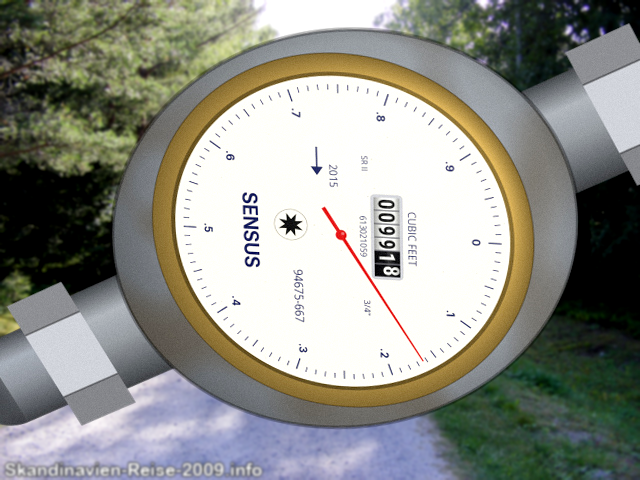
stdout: {"value": 9918.16, "unit": "ft³"}
